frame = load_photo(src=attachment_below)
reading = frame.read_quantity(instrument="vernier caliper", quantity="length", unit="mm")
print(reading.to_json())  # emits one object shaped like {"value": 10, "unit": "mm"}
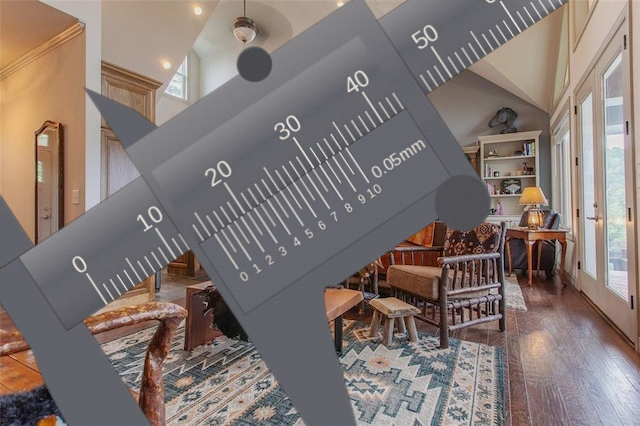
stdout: {"value": 15.6, "unit": "mm"}
